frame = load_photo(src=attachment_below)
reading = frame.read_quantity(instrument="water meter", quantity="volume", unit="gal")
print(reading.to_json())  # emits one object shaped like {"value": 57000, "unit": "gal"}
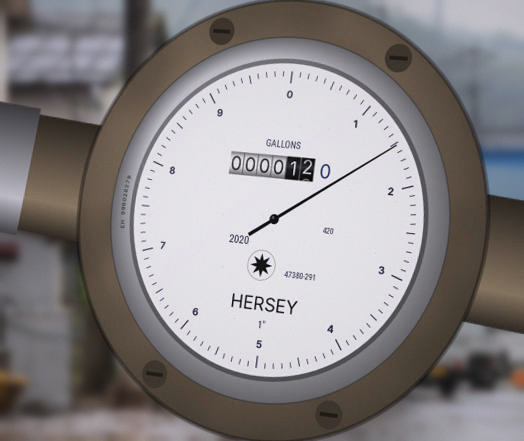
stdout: {"value": 121.5, "unit": "gal"}
